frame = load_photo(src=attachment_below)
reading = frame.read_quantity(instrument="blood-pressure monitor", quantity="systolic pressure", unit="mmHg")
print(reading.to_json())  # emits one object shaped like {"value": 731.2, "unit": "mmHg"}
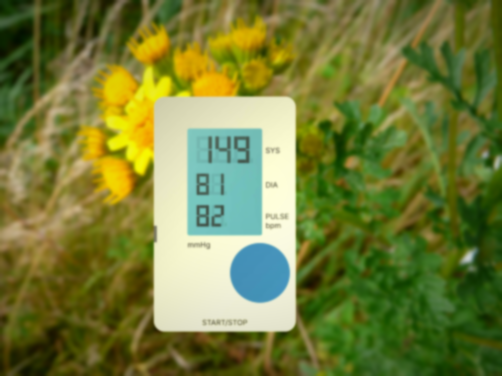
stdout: {"value": 149, "unit": "mmHg"}
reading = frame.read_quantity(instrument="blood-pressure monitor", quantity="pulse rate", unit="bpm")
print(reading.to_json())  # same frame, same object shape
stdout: {"value": 82, "unit": "bpm"}
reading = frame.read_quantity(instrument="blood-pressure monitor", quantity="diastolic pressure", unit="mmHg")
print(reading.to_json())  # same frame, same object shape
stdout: {"value": 81, "unit": "mmHg"}
